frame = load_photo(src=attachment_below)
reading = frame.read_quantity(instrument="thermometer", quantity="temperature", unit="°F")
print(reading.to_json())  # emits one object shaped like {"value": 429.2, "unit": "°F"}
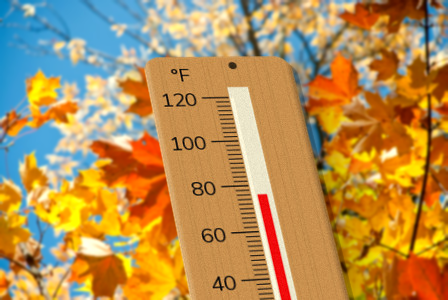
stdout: {"value": 76, "unit": "°F"}
